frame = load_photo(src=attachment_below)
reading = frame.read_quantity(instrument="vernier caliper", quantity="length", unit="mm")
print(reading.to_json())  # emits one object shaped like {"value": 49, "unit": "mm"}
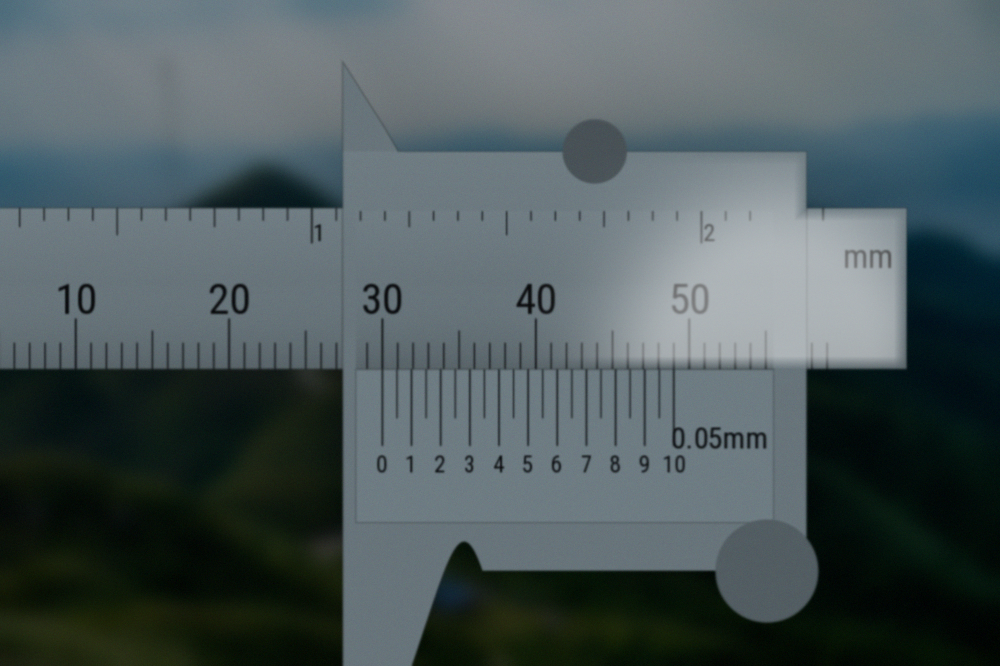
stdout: {"value": 30.0, "unit": "mm"}
